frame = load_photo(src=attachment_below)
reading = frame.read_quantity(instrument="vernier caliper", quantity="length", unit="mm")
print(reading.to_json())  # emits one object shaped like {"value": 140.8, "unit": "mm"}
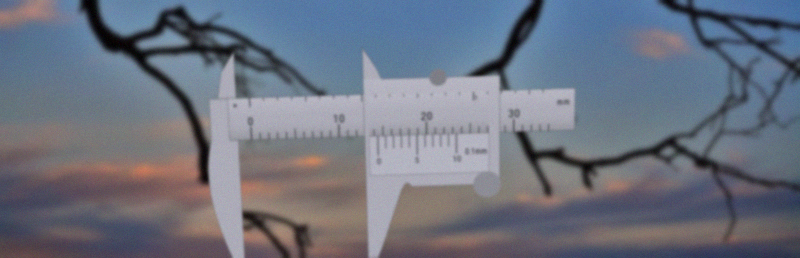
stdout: {"value": 14.4, "unit": "mm"}
